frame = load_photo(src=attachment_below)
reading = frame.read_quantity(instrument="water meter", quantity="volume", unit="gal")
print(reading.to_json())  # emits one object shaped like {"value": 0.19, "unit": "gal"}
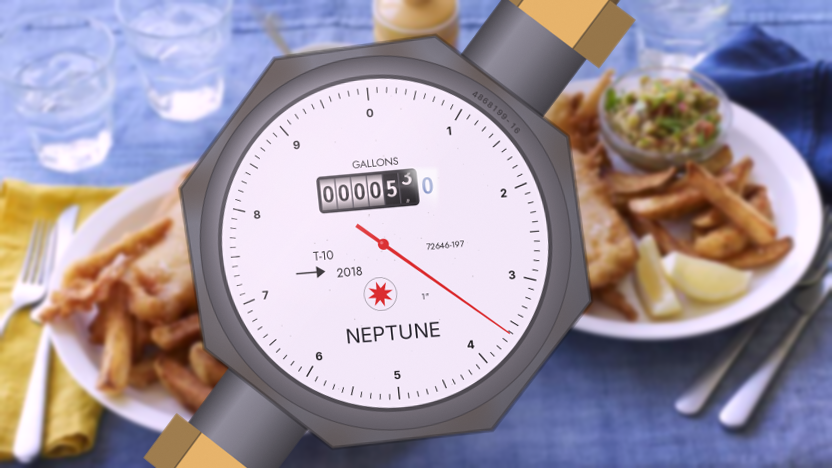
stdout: {"value": 533.6, "unit": "gal"}
